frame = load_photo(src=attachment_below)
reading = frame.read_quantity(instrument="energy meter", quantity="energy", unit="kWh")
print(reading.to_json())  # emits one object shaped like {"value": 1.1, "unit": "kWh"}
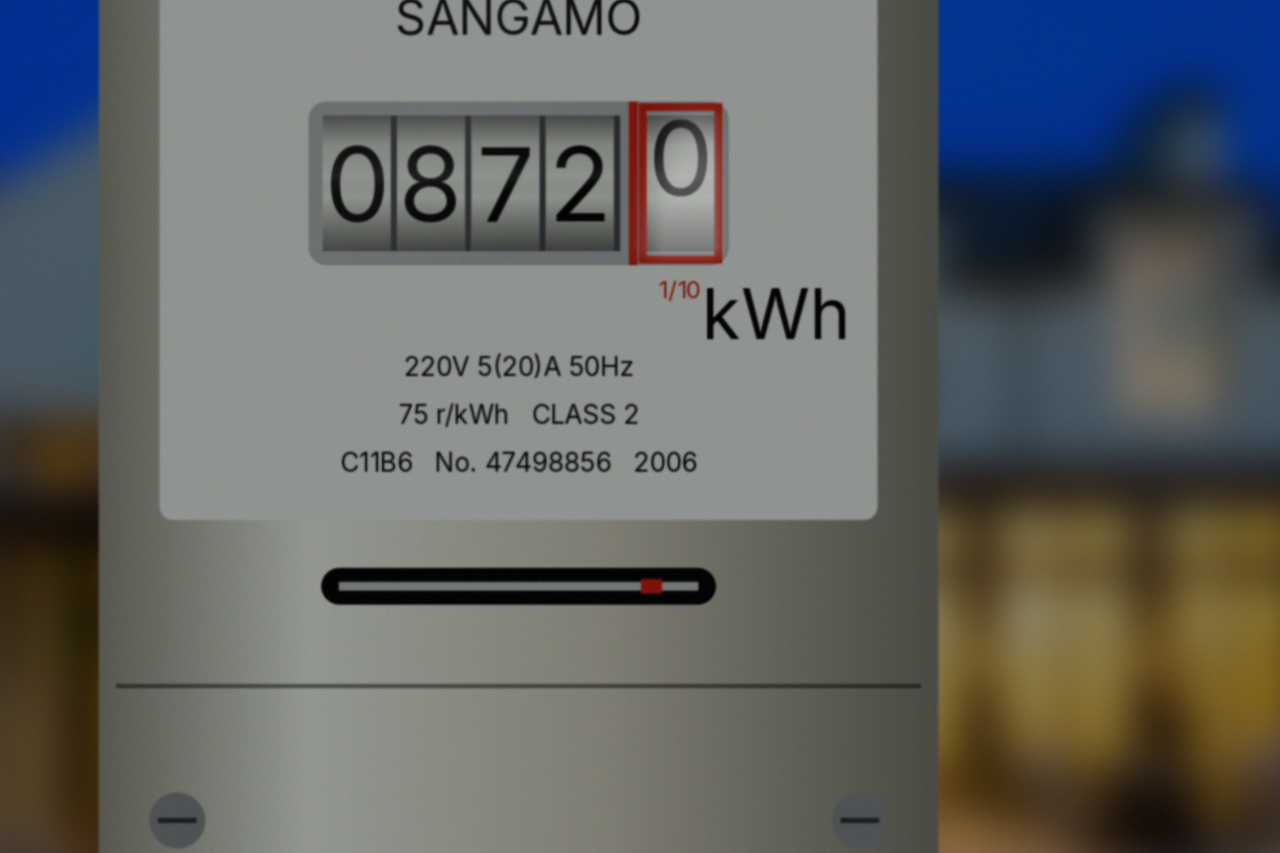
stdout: {"value": 872.0, "unit": "kWh"}
